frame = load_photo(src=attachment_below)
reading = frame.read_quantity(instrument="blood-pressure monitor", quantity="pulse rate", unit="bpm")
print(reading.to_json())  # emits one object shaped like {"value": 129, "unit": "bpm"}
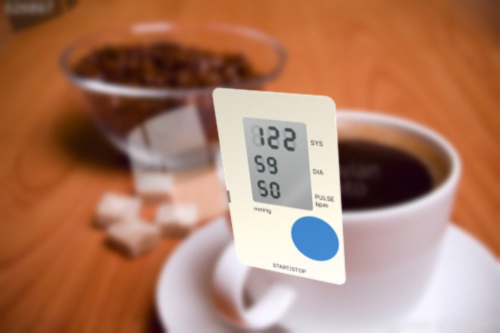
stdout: {"value": 50, "unit": "bpm"}
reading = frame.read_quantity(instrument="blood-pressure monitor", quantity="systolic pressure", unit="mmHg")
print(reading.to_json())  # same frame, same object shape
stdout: {"value": 122, "unit": "mmHg"}
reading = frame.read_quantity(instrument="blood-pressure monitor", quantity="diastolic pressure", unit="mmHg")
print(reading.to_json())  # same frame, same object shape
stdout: {"value": 59, "unit": "mmHg"}
